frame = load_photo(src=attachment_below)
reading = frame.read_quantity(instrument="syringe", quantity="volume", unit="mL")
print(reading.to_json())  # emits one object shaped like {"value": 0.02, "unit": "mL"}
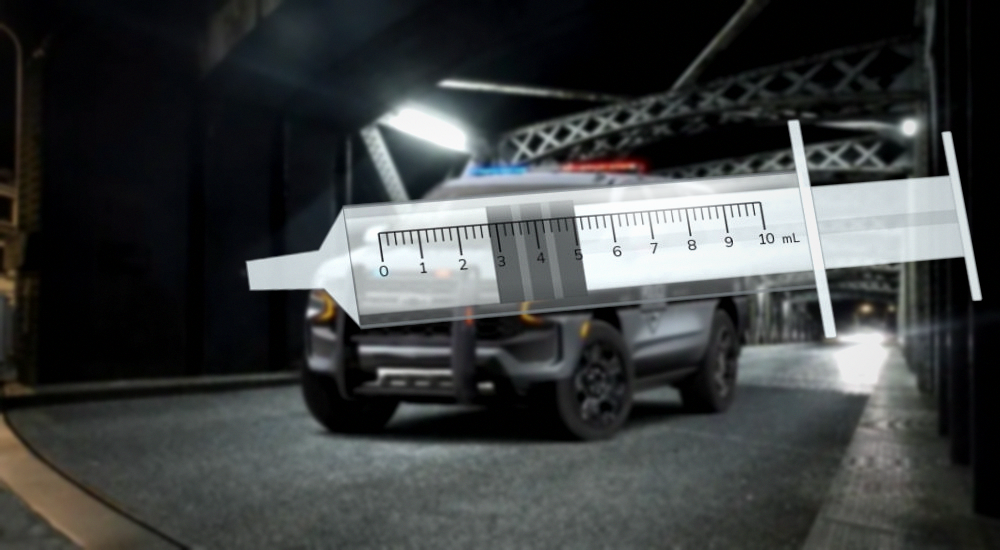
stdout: {"value": 2.8, "unit": "mL"}
